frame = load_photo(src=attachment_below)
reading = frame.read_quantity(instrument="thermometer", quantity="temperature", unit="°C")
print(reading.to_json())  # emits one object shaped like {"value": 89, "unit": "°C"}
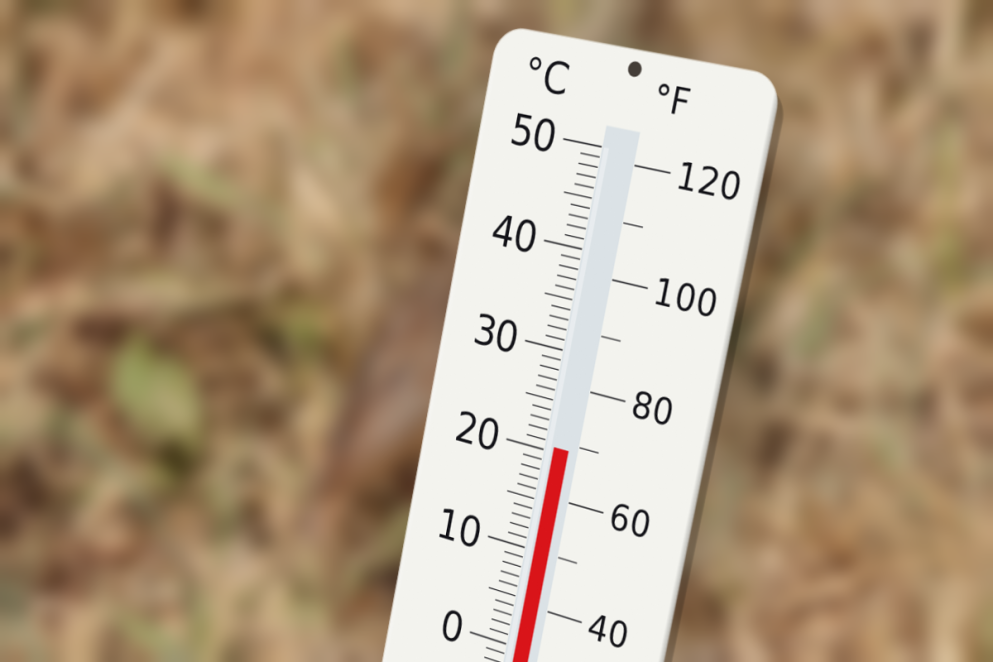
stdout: {"value": 20.5, "unit": "°C"}
